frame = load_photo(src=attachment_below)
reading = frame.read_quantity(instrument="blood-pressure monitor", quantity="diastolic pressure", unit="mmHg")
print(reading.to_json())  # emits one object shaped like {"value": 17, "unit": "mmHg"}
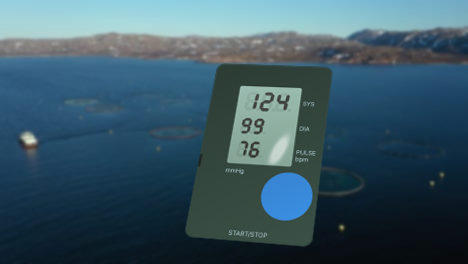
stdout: {"value": 99, "unit": "mmHg"}
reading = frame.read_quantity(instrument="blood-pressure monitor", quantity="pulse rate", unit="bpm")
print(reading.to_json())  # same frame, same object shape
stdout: {"value": 76, "unit": "bpm"}
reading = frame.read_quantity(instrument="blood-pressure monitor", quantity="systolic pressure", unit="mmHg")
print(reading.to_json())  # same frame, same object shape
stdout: {"value": 124, "unit": "mmHg"}
